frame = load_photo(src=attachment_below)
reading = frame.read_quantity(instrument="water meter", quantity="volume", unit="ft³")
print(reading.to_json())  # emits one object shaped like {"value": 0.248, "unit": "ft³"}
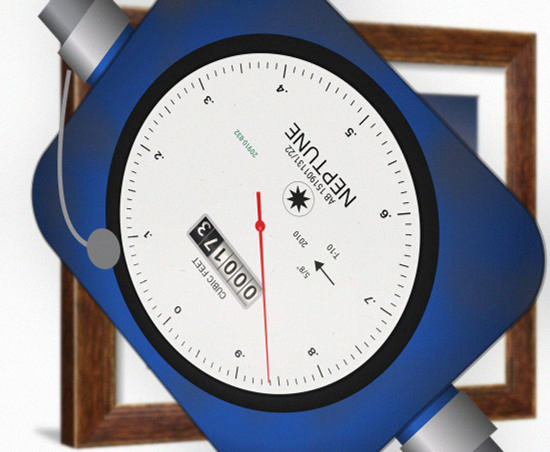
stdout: {"value": 172.86, "unit": "ft³"}
